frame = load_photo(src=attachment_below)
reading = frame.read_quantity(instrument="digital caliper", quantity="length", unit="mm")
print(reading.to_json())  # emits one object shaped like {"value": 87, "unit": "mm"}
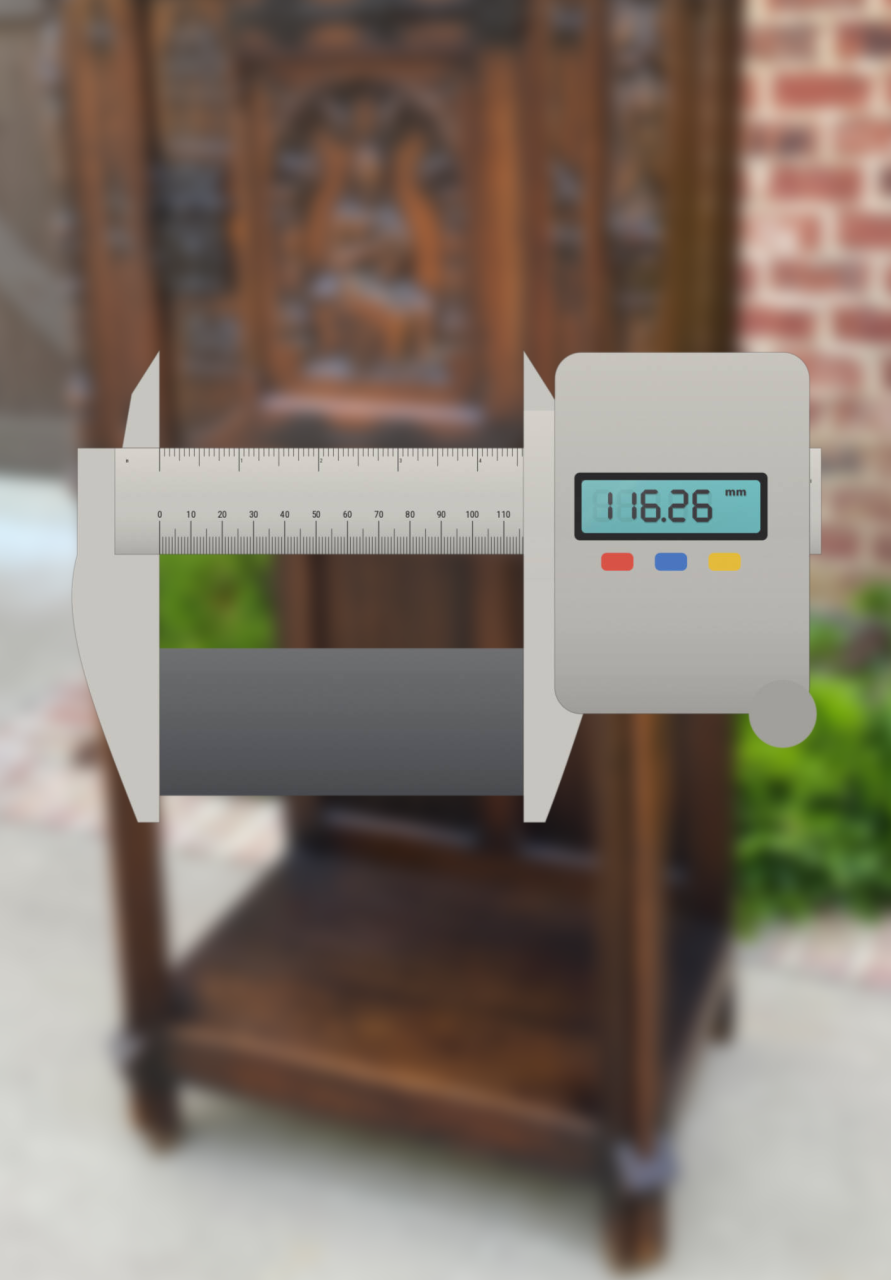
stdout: {"value": 116.26, "unit": "mm"}
